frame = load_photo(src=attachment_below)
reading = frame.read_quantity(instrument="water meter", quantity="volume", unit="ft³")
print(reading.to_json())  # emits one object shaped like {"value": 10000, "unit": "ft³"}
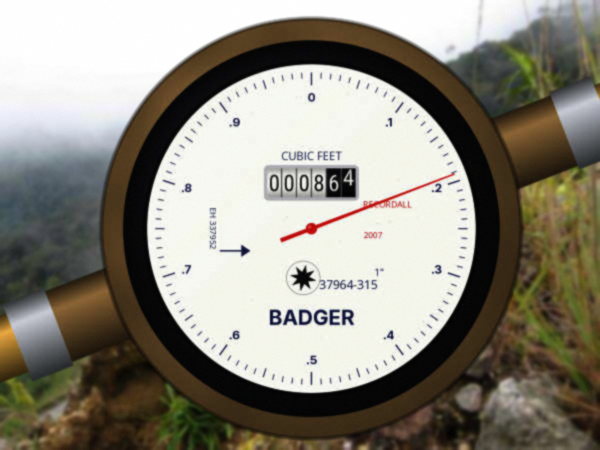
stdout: {"value": 864.19, "unit": "ft³"}
